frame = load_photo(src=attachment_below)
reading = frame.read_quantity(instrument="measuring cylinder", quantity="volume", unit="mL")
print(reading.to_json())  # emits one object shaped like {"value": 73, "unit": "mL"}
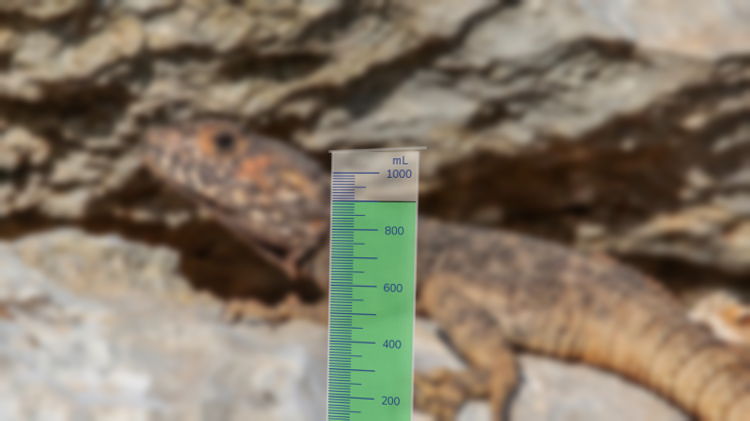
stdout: {"value": 900, "unit": "mL"}
